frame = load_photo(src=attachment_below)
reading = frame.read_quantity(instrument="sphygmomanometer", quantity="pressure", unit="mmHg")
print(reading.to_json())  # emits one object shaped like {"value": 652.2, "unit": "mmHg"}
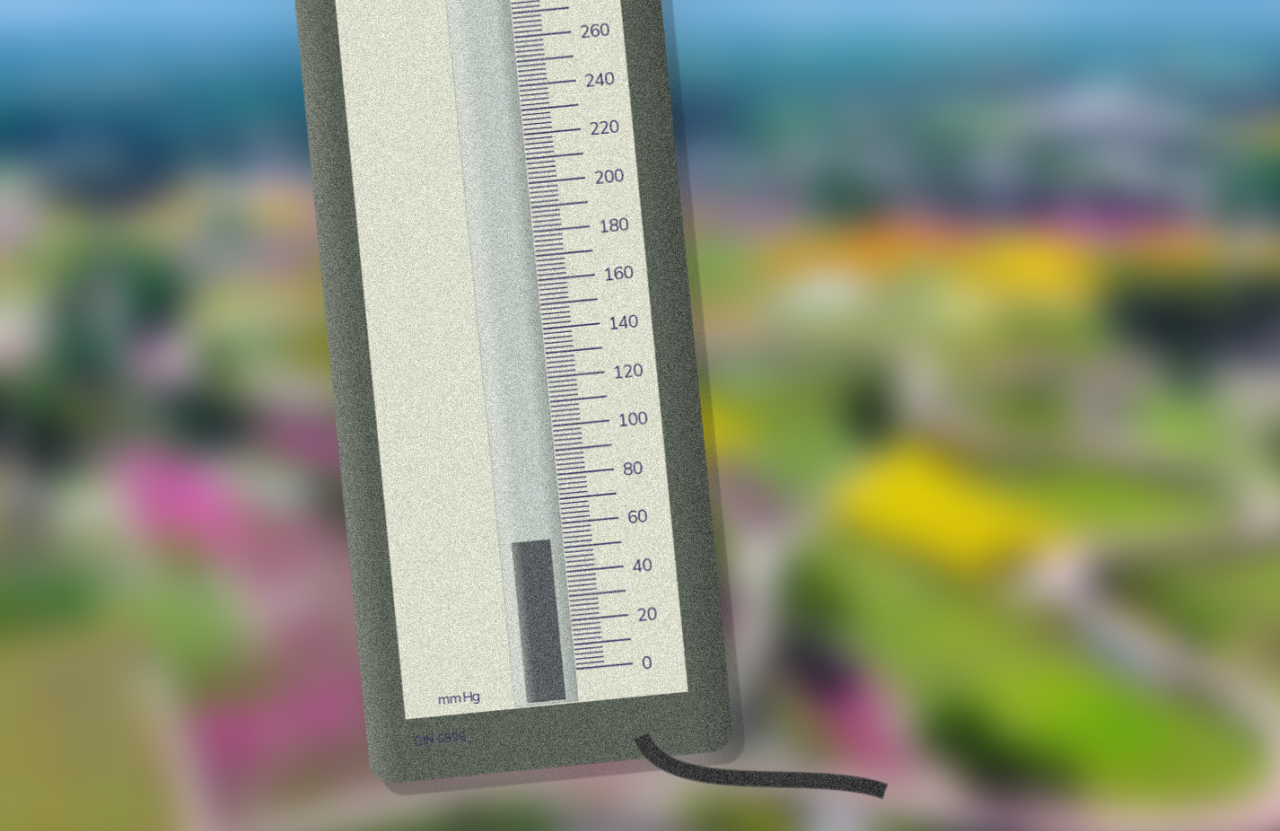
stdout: {"value": 54, "unit": "mmHg"}
